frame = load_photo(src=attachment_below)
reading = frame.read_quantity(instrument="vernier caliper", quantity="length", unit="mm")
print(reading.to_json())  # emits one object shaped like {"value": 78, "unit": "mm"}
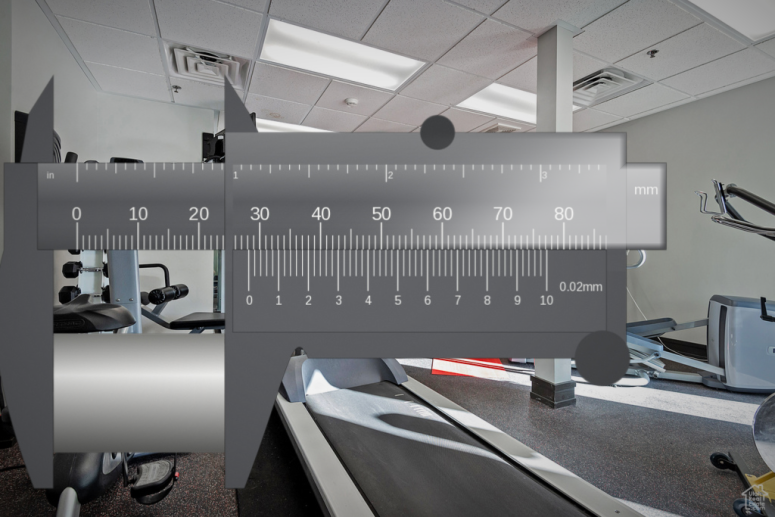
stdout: {"value": 28.2, "unit": "mm"}
